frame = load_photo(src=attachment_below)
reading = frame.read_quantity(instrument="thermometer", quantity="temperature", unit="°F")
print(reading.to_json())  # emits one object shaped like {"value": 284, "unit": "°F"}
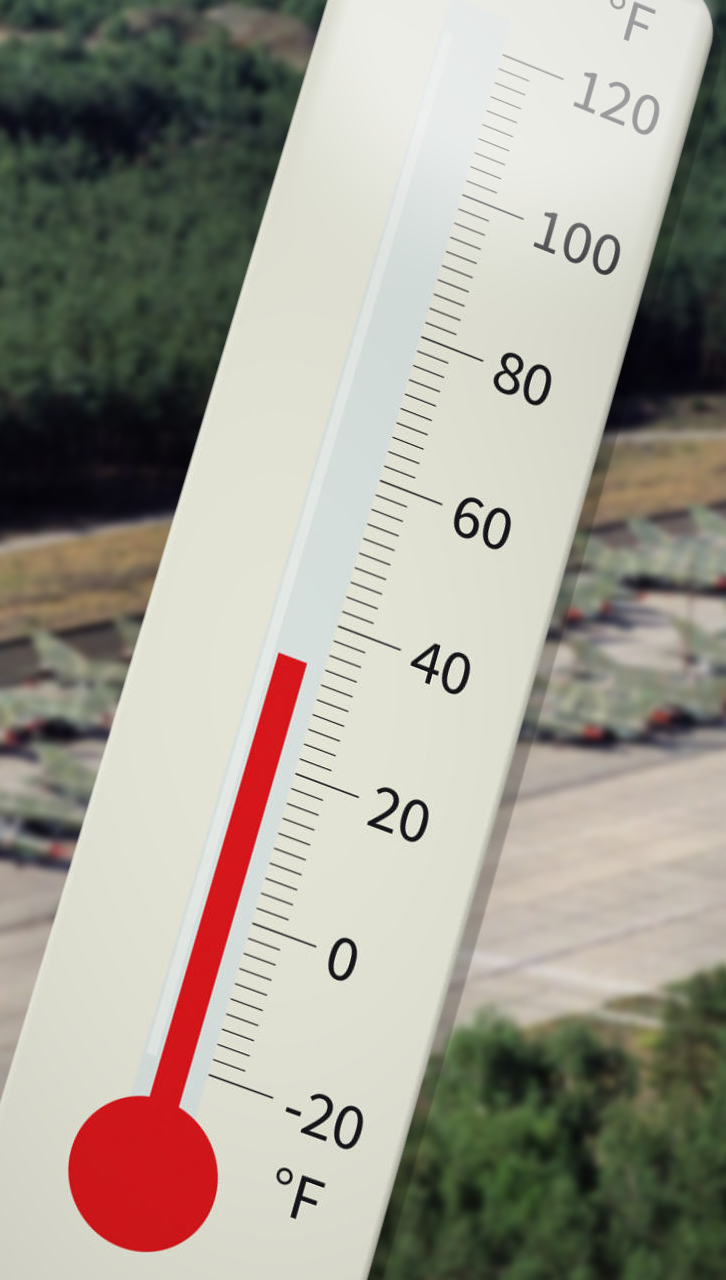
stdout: {"value": 34, "unit": "°F"}
